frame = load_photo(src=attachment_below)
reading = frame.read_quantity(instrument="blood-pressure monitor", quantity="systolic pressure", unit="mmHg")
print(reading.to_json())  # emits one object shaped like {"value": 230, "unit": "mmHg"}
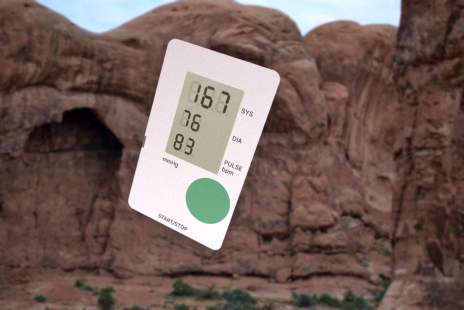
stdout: {"value": 167, "unit": "mmHg"}
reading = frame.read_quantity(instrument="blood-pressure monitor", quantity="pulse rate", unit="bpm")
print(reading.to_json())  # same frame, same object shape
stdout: {"value": 83, "unit": "bpm"}
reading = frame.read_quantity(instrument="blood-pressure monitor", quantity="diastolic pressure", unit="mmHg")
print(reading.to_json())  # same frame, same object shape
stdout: {"value": 76, "unit": "mmHg"}
